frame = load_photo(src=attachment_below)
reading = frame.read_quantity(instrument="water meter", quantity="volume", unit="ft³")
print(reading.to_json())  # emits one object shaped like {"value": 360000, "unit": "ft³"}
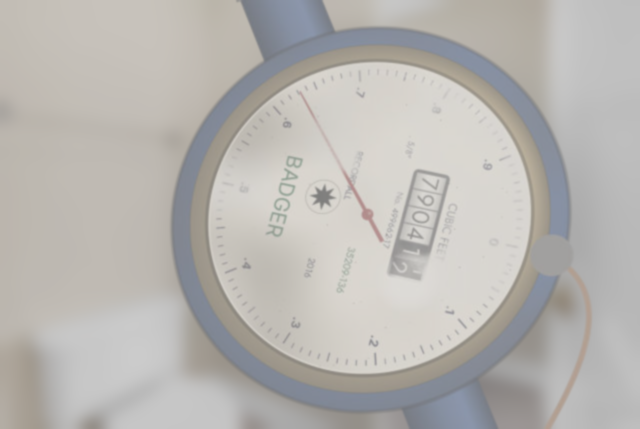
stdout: {"value": 790411.63, "unit": "ft³"}
